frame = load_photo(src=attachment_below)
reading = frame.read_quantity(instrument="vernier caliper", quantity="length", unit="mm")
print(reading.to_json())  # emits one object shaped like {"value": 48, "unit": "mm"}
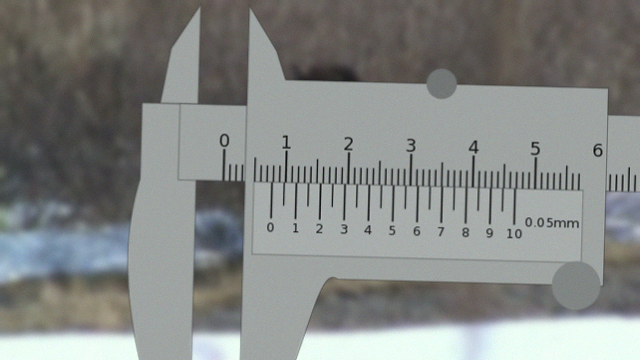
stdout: {"value": 7.8, "unit": "mm"}
